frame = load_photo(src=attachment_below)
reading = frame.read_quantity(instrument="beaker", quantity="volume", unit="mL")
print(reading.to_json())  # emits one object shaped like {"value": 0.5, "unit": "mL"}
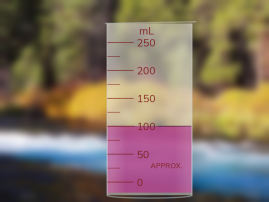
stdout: {"value": 100, "unit": "mL"}
